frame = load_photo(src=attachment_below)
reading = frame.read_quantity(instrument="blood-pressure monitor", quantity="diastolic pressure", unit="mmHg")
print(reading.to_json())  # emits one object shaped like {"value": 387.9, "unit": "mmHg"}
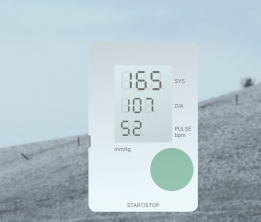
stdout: {"value": 107, "unit": "mmHg"}
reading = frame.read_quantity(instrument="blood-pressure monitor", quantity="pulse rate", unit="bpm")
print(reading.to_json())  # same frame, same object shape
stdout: {"value": 52, "unit": "bpm"}
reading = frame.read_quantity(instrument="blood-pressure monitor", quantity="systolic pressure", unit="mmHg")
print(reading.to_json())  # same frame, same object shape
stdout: {"value": 165, "unit": "mmHg"}
